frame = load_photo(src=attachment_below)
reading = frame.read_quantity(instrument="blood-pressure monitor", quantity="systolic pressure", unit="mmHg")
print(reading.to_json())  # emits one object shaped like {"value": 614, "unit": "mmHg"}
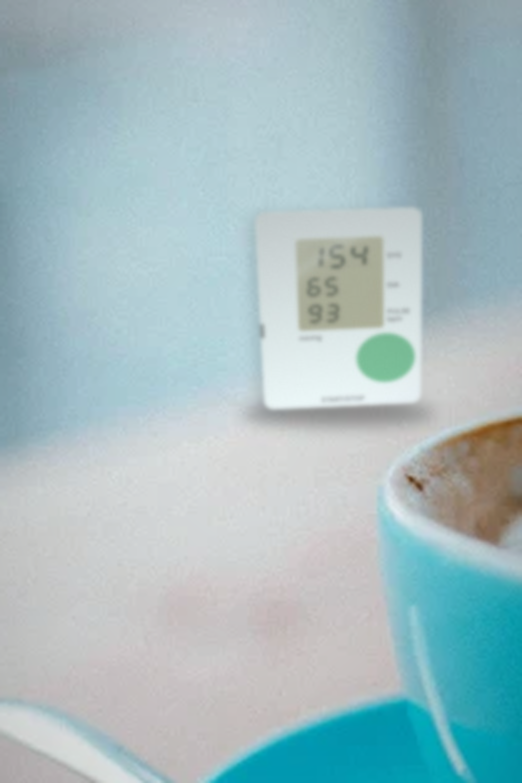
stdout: {"value": 154, "unit": "mmHg"}
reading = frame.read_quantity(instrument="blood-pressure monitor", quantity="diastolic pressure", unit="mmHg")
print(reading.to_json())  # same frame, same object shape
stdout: {"value": 65, "unit": "mmHg"}
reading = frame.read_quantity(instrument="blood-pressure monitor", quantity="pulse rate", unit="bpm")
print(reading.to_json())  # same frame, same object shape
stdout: {"value": 93, "unit": "bpm"}
